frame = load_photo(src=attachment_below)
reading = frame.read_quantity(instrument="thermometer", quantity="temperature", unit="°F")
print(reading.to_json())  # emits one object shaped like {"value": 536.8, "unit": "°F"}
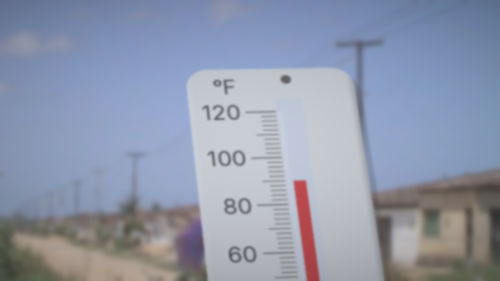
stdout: {"value": 90, "unit": "°F"}
